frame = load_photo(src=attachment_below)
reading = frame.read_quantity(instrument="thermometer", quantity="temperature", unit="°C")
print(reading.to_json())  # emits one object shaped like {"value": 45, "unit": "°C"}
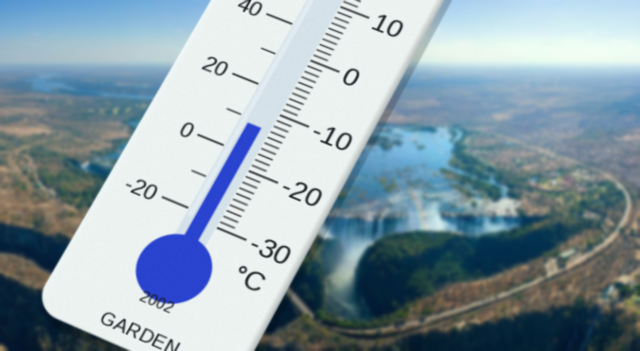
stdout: {"value": -13, "unit": "°C"}
